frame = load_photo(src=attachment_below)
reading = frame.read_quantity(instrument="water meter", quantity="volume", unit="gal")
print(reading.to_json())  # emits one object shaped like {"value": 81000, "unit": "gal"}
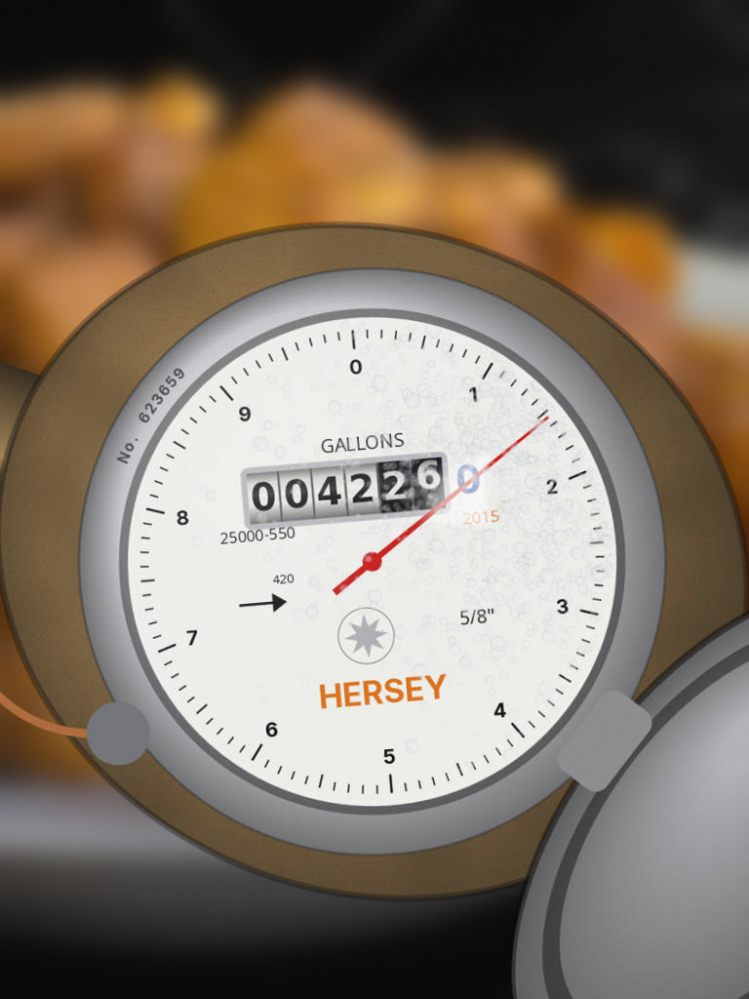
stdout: {"value": 42261.5, "unit": "gal"}
